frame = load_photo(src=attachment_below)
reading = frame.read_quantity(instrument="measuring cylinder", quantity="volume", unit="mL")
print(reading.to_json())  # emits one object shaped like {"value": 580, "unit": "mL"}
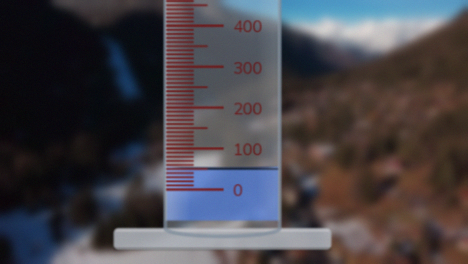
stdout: {"value": 50, "unit": "mL"}
